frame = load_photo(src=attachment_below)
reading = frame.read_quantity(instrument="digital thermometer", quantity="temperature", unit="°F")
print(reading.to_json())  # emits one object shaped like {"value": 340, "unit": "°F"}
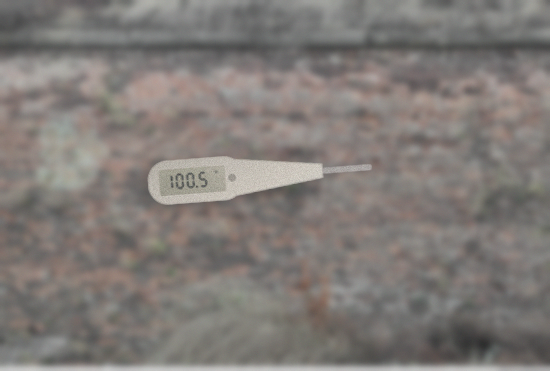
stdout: {"value": 100.5, "unit": "°F"}
